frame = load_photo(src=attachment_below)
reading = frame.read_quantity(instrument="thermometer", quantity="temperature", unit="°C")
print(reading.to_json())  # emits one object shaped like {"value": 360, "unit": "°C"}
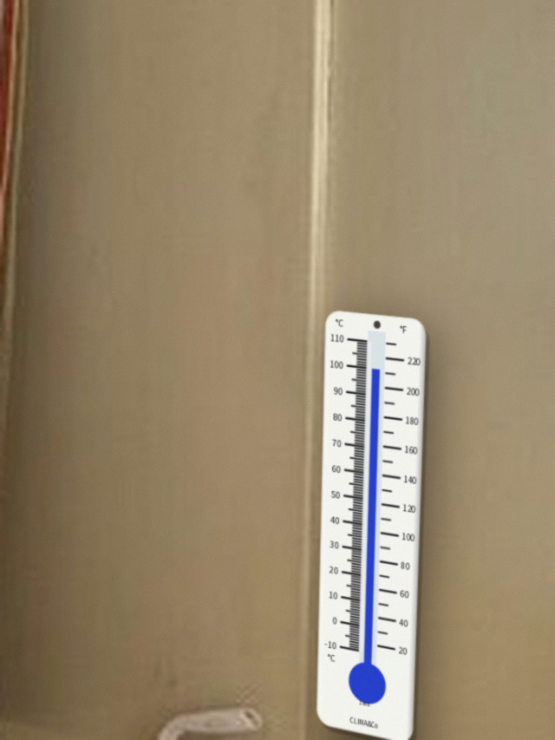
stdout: {"value": 100, "unit": "°C"}
